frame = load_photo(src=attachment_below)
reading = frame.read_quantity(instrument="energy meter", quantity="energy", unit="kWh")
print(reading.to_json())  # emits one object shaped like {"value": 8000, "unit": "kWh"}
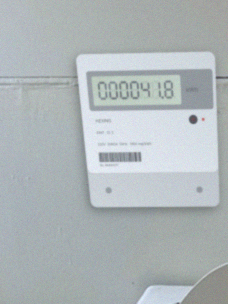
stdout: {"value": 41.8, "unit": "kWh"}
